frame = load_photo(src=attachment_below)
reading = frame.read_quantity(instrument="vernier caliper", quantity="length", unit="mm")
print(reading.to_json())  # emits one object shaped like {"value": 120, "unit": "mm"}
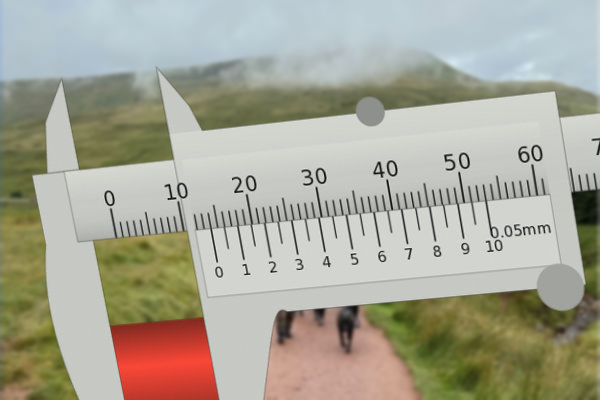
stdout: {"value": 14.0, "unit": "mm"}
